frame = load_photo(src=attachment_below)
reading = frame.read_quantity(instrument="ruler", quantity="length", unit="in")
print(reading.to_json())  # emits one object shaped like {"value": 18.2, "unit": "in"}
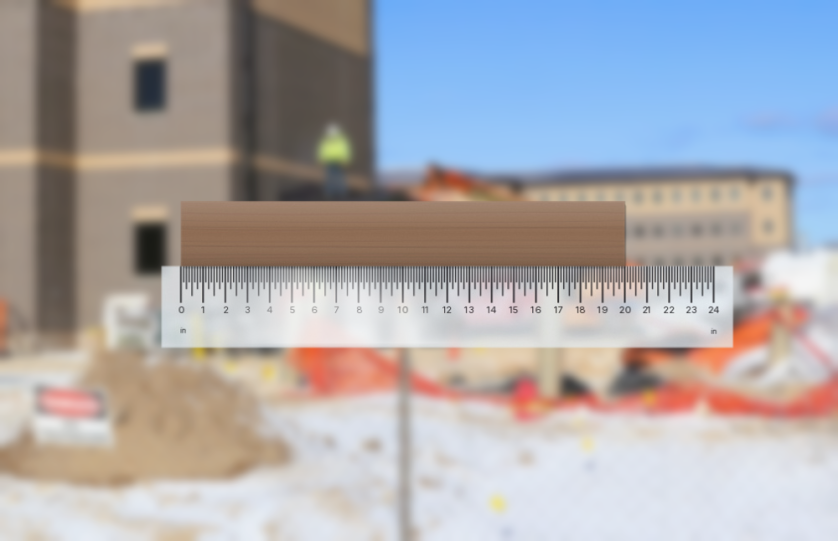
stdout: {"value": 20, "unit": "in"}
